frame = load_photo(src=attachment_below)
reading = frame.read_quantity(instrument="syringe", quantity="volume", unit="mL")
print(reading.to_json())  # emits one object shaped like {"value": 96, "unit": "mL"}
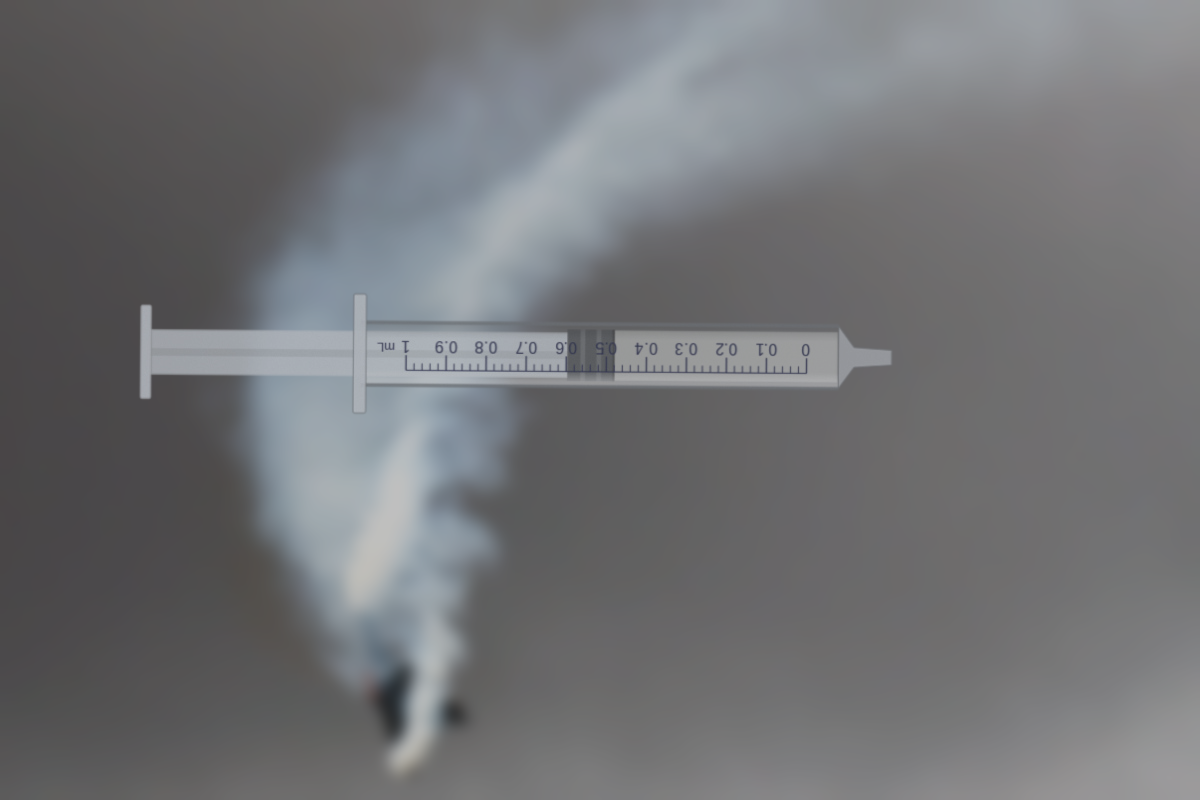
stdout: {"value": 0.48, "unit": "mL"}
